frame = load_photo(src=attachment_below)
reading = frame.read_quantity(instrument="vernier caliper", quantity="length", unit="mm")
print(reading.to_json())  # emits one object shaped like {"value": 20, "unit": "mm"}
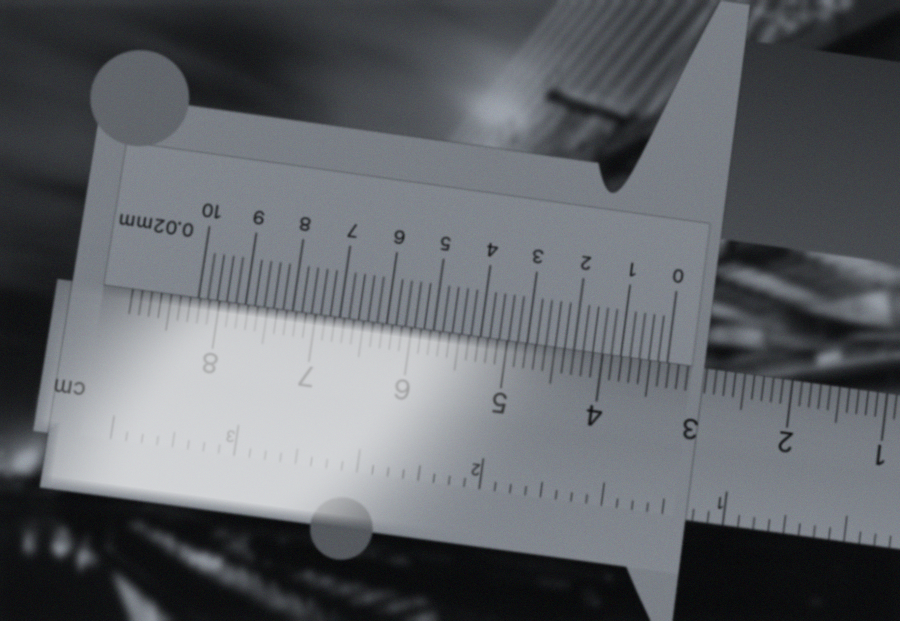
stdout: {"value": 33.2, "unit": "mm"}
